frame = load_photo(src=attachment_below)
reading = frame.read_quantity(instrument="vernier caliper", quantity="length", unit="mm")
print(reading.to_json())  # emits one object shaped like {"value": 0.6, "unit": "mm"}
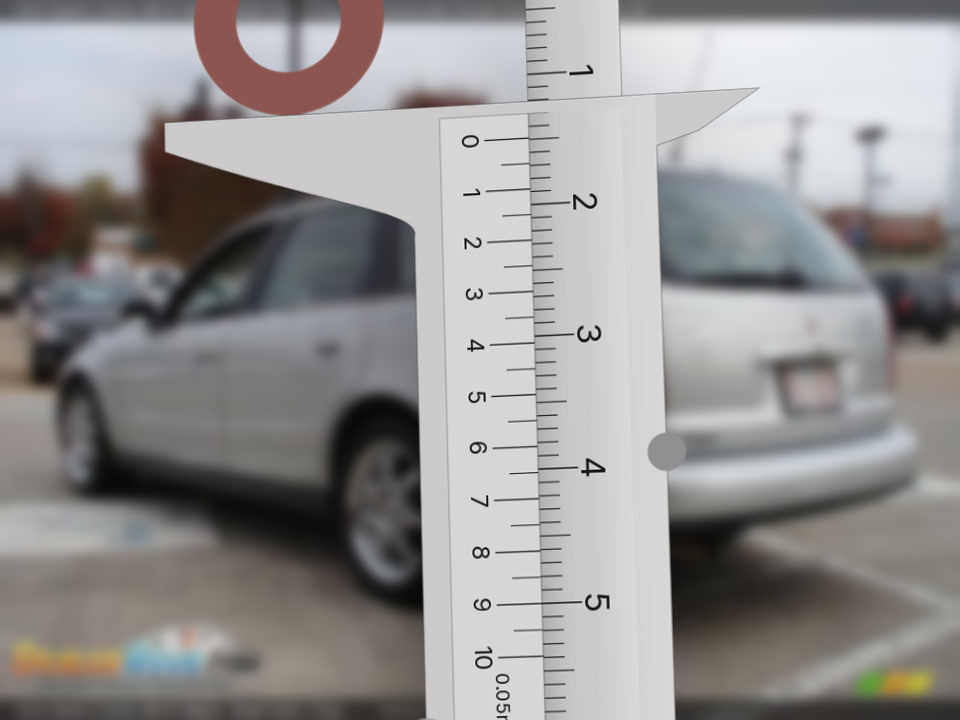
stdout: {"value": 14.9, "unit": "mm"}
